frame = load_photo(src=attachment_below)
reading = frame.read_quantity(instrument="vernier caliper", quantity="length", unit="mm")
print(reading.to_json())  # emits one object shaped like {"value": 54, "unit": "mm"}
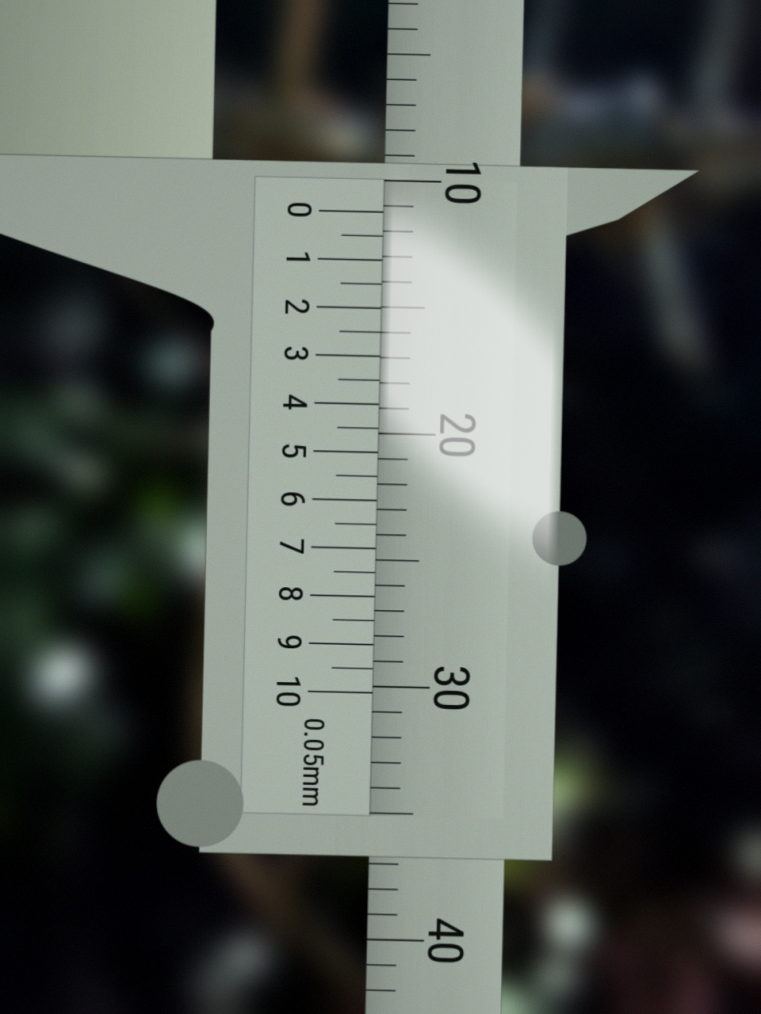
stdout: {"value": 11.25, "unit": "mm"}
